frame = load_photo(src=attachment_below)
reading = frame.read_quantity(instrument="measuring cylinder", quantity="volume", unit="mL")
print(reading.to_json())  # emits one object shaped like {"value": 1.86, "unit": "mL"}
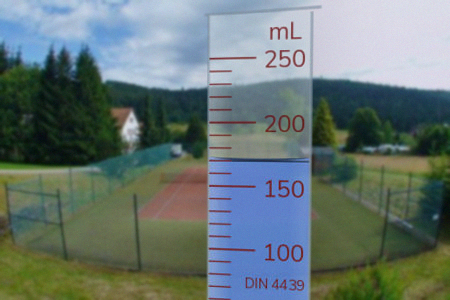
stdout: {"value": 170, "unit": "mL"}
